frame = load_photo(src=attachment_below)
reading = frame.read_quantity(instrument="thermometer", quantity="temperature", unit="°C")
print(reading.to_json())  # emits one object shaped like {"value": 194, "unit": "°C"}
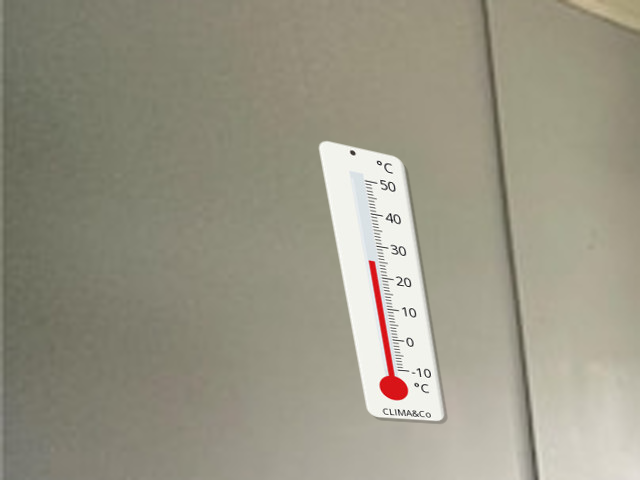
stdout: {"value": 25, "unit": "°C"}
